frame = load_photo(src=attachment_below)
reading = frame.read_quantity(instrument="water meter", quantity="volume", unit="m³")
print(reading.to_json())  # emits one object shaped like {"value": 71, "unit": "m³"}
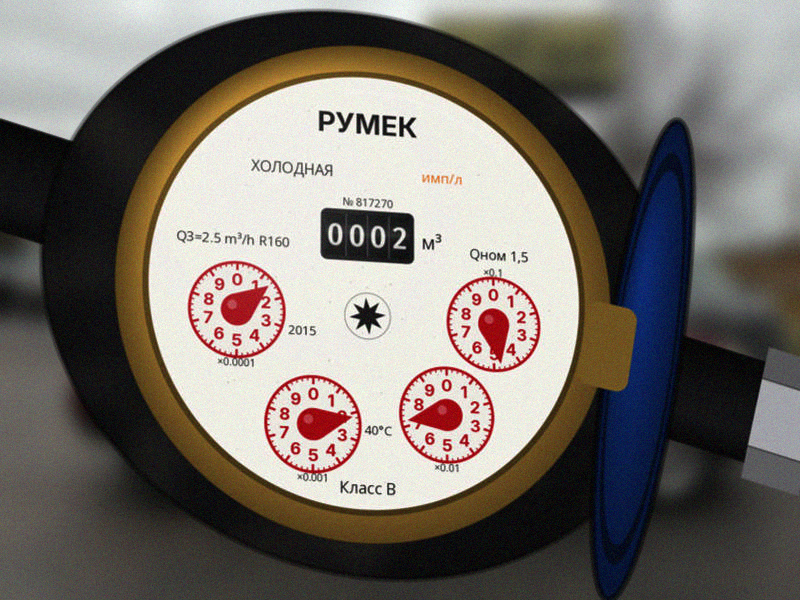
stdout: {"value": 2.4721, "unit": "m³"}
